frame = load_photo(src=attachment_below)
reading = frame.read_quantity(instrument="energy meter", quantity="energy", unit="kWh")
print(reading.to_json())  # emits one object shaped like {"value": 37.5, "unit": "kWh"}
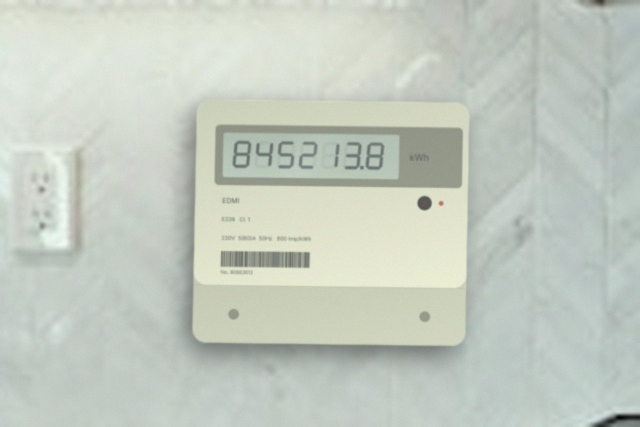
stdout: {"value": 845213.8, "unit": "kWh"}
